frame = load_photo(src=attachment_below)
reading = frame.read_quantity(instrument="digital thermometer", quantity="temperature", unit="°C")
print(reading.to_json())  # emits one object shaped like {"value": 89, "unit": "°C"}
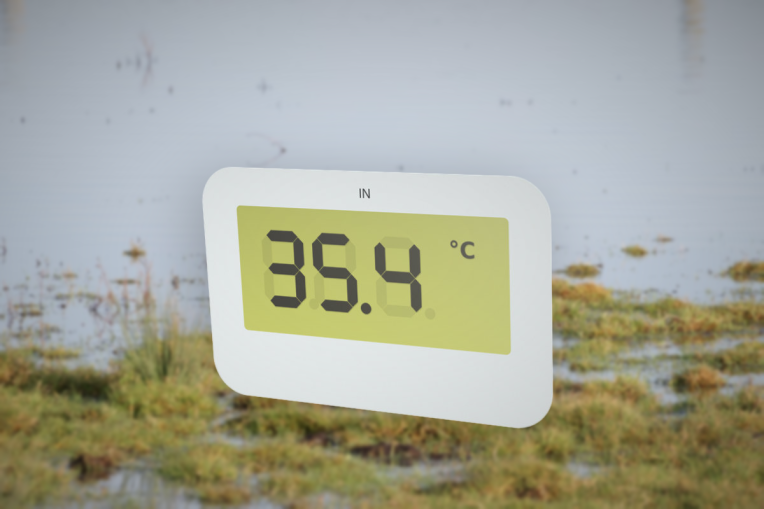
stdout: {"value": 35.4, "unit": "°C"}
